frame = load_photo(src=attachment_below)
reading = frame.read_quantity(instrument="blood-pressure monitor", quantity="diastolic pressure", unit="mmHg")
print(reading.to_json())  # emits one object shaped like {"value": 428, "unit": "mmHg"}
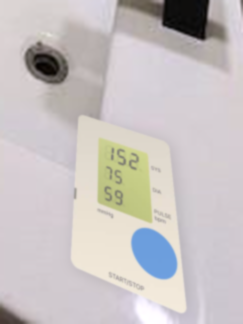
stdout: {"value": 75, "unit": "mmHg"}
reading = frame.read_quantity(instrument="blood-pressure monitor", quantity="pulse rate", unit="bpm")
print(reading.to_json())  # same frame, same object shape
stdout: {"value": 59, "unit": "bpm"}
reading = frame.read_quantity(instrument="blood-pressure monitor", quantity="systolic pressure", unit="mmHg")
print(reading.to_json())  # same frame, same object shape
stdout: {"value": 152, "unit": "mmHg"}
